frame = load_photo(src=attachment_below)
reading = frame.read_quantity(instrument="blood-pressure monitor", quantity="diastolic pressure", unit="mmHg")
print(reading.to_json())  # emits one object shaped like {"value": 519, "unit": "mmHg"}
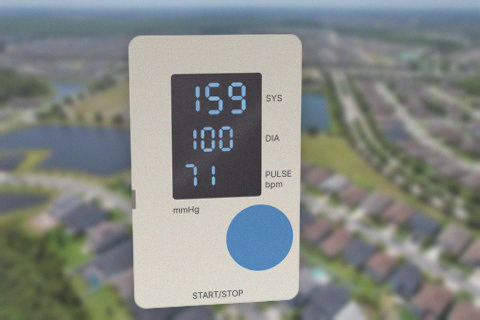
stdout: {"value": 100, "unit": "mmHg"}
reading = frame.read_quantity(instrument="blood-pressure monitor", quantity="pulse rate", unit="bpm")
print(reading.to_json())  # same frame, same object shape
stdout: {"value": 71, "unit": "bpm"}
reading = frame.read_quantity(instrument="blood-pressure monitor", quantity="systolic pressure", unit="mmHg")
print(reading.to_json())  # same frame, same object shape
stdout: {"value": 159, "unit": "mmHg"}
